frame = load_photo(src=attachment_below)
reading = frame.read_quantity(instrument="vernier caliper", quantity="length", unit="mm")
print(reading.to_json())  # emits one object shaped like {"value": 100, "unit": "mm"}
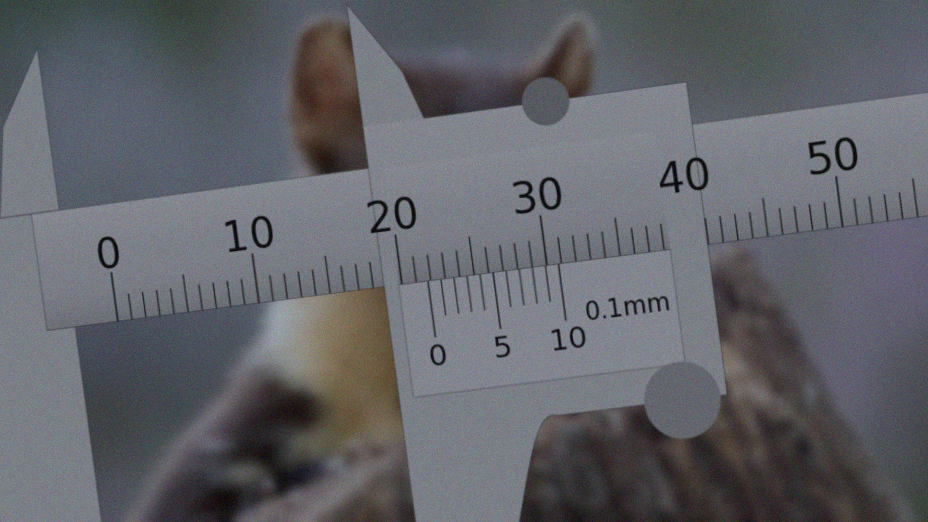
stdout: {"value": 21.8, "unit": "mm"}
